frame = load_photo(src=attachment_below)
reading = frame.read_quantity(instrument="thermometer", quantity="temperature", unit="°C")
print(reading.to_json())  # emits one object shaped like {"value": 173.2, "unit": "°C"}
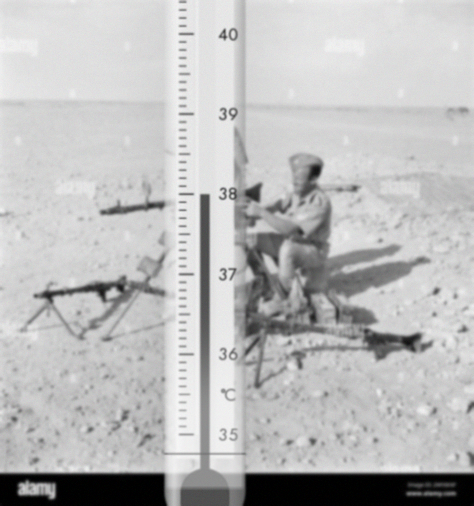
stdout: {"value": 38, "unit": "°C"}
